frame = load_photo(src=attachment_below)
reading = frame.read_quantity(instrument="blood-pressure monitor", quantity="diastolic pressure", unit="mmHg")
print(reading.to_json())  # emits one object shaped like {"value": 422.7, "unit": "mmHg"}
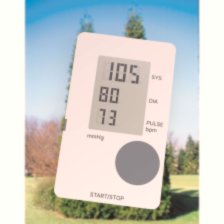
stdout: {"value": 80, "unit": "mmHg"}
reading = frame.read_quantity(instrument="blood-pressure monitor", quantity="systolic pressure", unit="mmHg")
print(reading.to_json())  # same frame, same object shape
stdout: {"value": 105, "unit": "mmHg"}
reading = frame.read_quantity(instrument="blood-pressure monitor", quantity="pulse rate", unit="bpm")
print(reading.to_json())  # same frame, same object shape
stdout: {"value": 73, "unit": "bpm"}
